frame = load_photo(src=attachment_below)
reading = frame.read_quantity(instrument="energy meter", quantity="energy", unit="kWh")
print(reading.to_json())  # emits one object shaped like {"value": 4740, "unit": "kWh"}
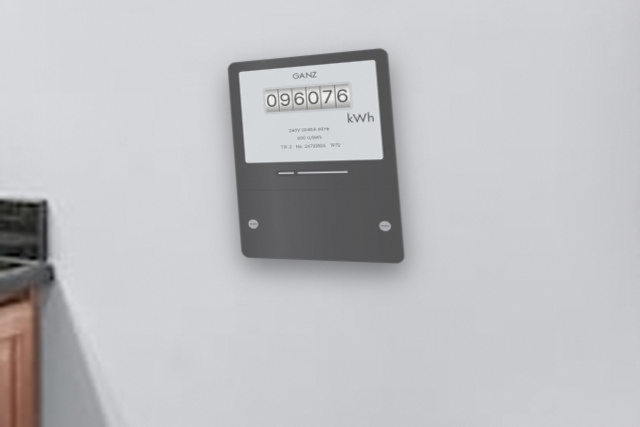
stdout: {"value": 96076, "unit": "kWh"}
